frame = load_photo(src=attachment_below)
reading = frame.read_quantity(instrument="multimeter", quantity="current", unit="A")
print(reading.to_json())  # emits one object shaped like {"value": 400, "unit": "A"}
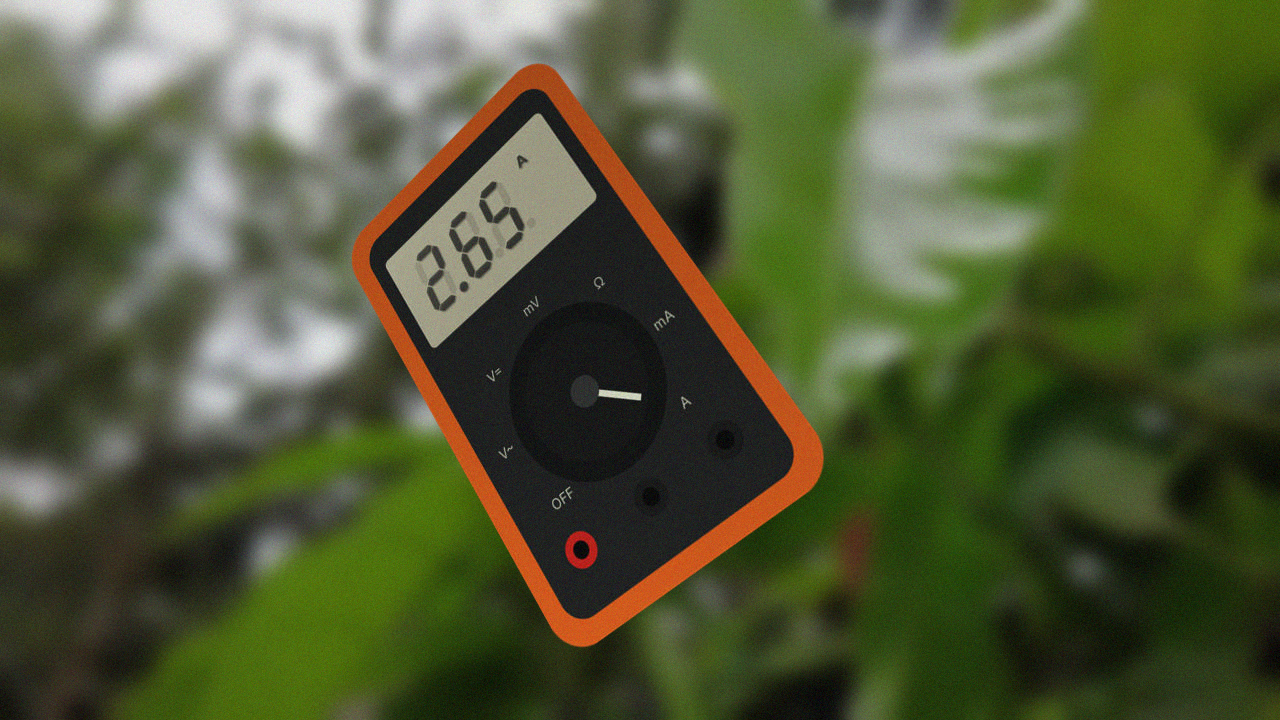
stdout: {"value": 2.65, "unit": "A"}
